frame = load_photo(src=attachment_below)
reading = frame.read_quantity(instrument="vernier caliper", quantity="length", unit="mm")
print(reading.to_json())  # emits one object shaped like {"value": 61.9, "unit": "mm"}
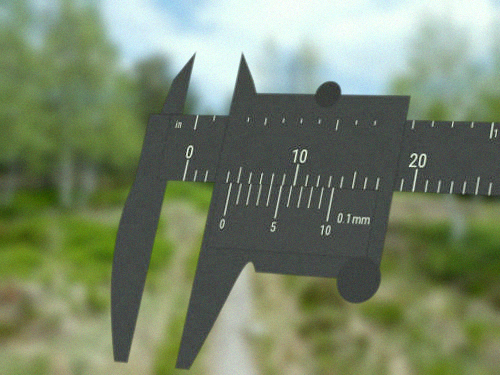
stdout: {"value": 4.4, "unit": "mm"}
